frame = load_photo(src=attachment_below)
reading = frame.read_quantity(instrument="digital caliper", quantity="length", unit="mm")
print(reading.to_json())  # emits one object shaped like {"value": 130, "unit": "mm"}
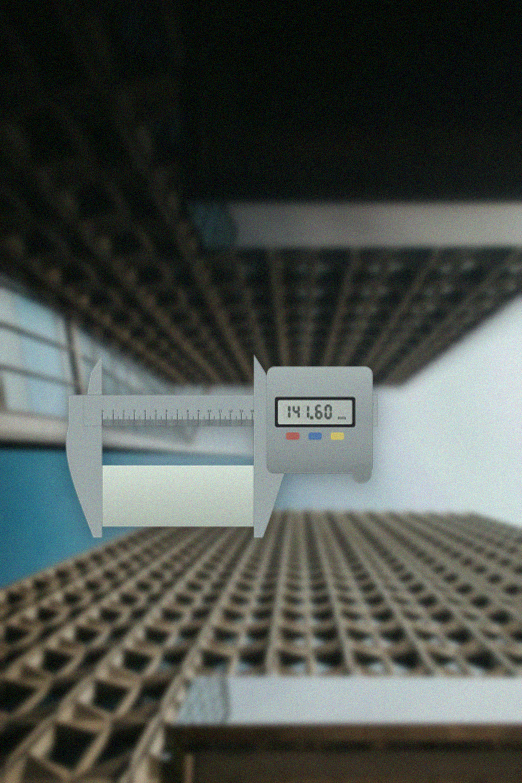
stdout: {"value": 141.60, "unit": "mm"}
